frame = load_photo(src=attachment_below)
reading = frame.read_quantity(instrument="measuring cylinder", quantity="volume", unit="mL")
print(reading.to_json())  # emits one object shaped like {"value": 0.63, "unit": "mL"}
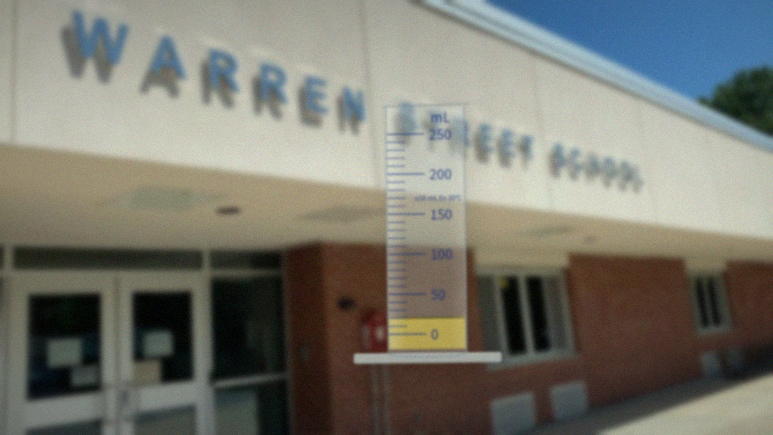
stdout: {"value": 20, "unit": "mL"}
